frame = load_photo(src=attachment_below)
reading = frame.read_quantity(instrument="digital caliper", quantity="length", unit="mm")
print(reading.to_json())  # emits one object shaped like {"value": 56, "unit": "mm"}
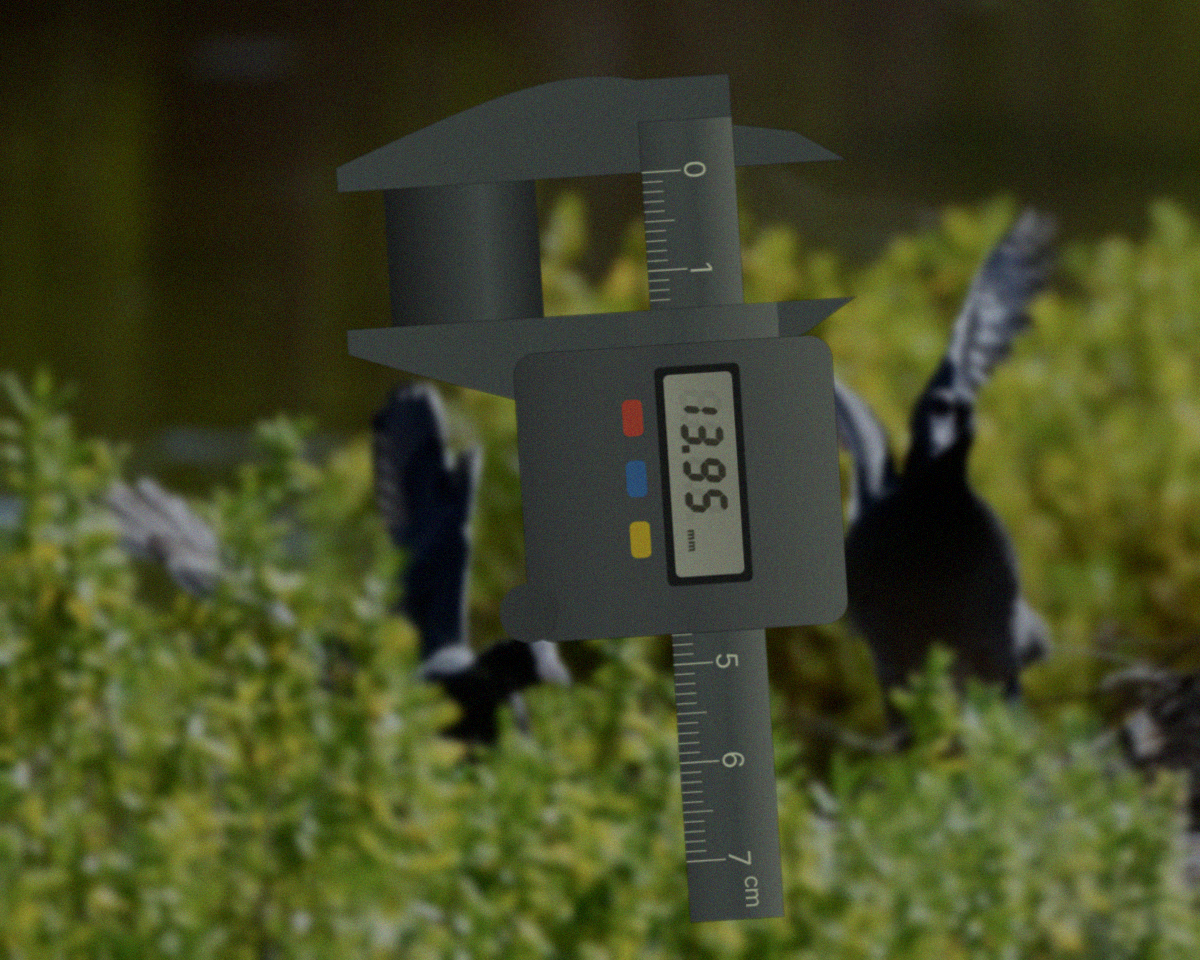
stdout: {"value": 13.95, "unit": "mm"}
